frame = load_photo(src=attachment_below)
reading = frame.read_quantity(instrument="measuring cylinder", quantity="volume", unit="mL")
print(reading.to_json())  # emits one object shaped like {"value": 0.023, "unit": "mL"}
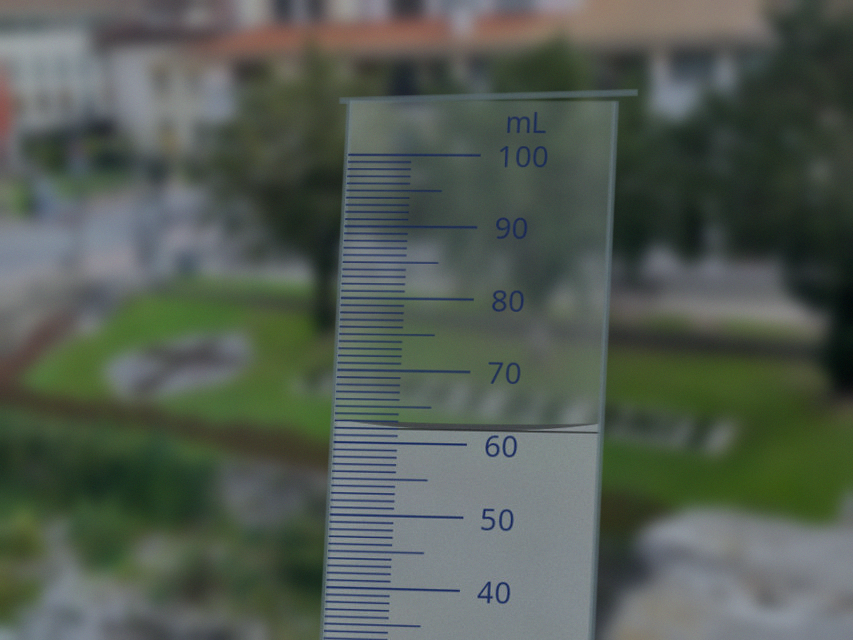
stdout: {"value": 62, "unit": "mL"}
